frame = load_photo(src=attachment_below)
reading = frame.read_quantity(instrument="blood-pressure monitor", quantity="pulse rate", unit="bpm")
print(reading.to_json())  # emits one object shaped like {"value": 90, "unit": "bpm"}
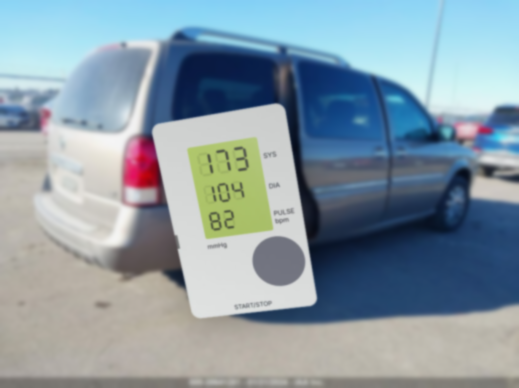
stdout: {"value": 82, "unit": "bpm"}
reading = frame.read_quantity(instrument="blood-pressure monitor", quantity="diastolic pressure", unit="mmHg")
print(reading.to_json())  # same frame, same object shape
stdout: {"value": 104, "unit": "mmHg"}
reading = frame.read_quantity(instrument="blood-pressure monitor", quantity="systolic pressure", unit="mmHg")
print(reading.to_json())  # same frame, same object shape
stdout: {"value": 173, "unit": "mmHg"}
